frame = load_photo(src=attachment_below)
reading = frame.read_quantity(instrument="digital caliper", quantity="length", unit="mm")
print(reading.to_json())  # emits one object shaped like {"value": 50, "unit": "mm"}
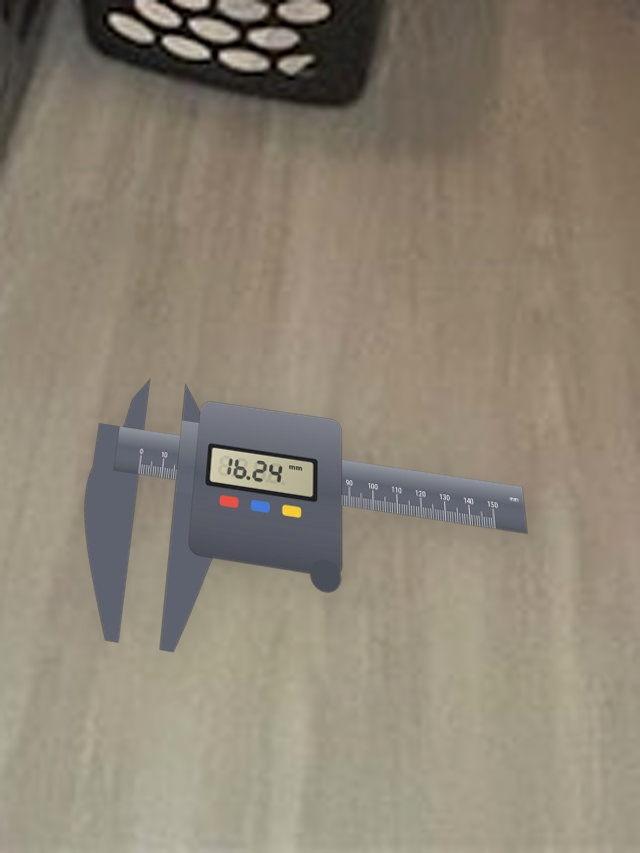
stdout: {"value": 16.24, "unit": "mm"}
